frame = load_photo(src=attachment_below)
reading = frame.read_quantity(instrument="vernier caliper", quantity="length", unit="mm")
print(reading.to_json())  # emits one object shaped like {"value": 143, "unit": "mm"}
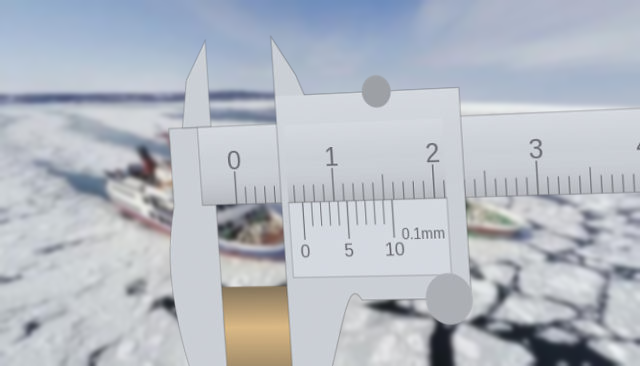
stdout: {"value": 6.8, "unit": "mm"}
